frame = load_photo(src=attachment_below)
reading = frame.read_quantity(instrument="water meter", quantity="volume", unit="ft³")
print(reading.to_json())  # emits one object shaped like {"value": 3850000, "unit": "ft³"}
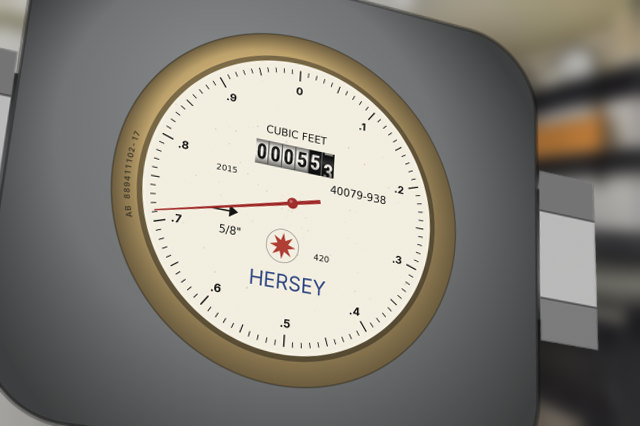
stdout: {"value": 552.71, "unit": "ft³"}
